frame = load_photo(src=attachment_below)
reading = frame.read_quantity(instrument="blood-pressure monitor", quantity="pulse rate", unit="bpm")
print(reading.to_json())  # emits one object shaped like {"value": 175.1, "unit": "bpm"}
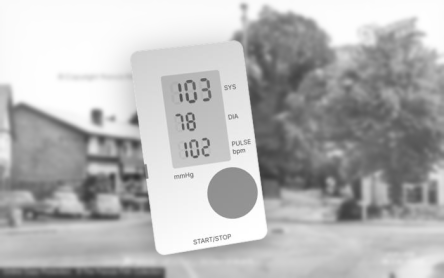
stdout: {"value": 102, "unit": "bpm"}
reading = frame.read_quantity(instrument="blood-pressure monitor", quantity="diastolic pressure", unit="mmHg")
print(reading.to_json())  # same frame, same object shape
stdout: {"value": 78, "unit": "mmHg"}
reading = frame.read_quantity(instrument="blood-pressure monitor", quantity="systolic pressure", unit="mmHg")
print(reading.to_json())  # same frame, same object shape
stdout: {"value": 103, "unit": "mmHg"}
